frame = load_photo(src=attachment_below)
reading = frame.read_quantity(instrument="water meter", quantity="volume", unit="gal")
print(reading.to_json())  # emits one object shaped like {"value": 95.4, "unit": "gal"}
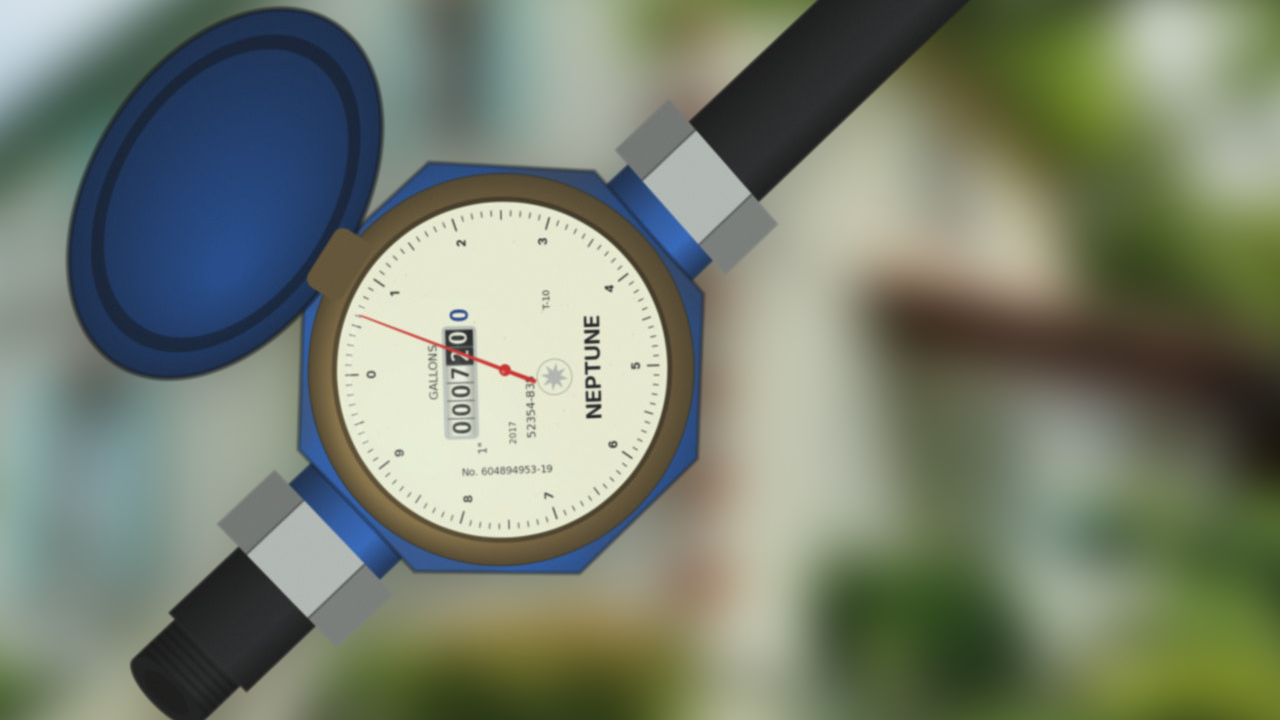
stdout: {"value": 7200.6, "unit": "gal"}
